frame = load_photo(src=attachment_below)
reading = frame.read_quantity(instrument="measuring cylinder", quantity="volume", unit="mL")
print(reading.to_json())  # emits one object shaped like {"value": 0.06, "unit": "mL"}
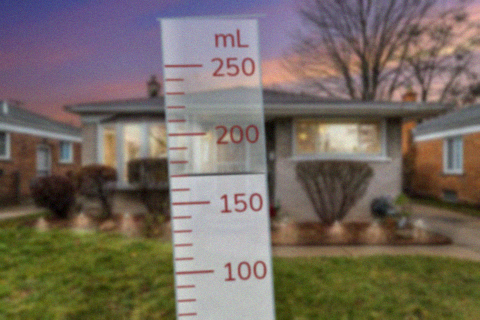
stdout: {"value": 170, "unit": "mL"}
